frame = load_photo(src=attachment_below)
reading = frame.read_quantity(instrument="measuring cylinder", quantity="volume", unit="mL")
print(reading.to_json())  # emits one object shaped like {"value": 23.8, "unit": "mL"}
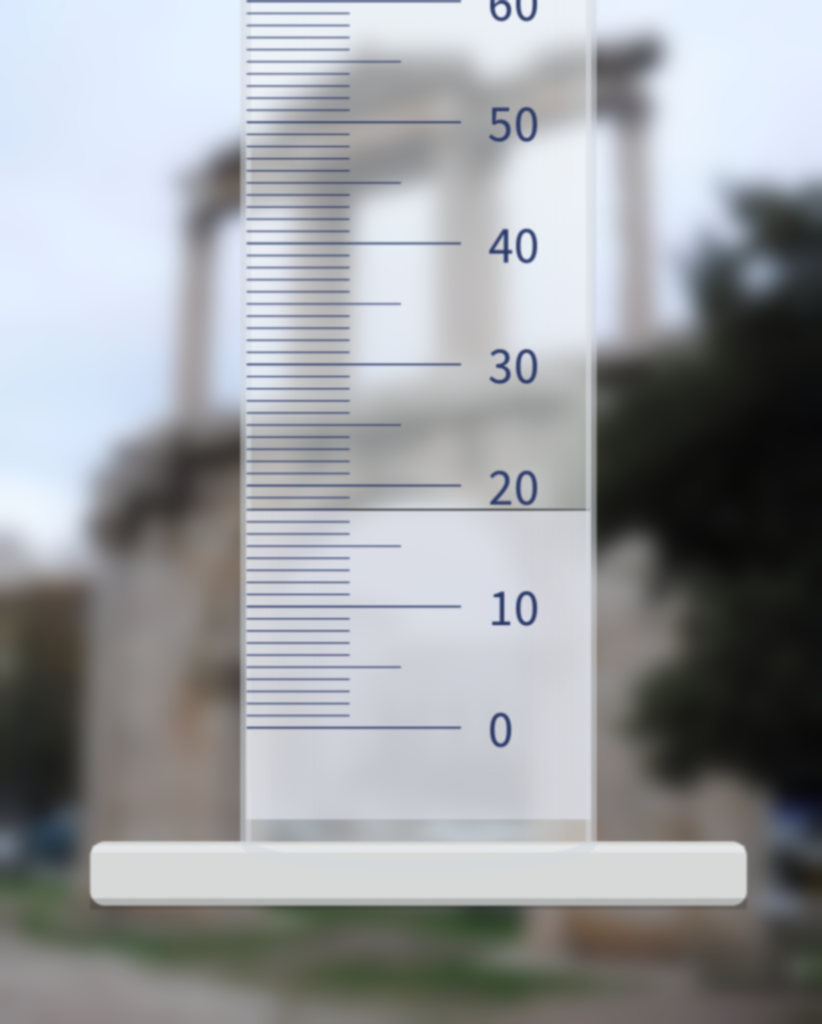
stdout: {"value": 18, "unit": "mL"}
